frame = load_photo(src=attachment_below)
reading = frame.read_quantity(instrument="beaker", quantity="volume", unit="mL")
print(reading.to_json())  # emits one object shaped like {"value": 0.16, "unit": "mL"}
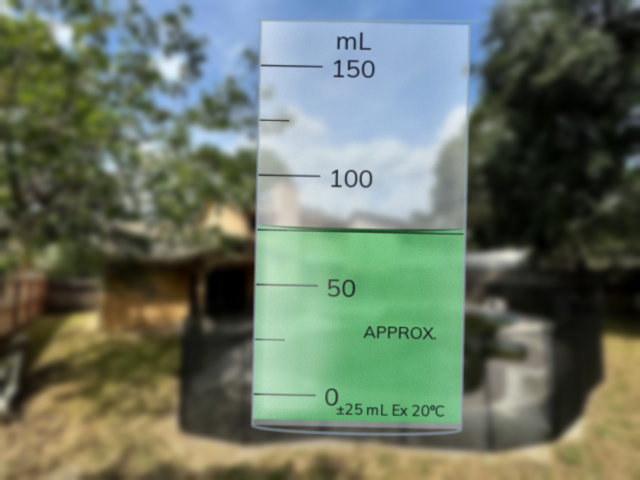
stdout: {"value": 75, "unit": "mL"}
